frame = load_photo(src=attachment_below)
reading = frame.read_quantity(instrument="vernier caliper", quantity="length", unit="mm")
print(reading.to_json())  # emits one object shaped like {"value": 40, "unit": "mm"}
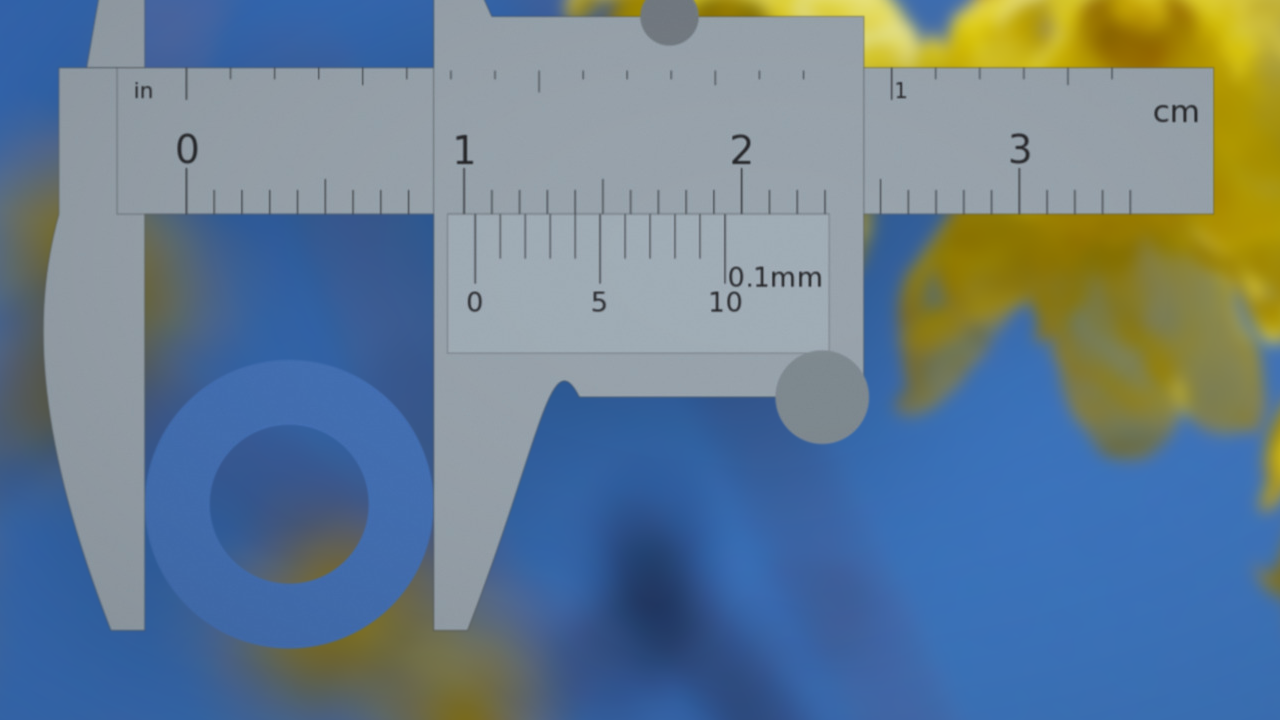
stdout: {"value": 10.4, "unit": "mm"}
